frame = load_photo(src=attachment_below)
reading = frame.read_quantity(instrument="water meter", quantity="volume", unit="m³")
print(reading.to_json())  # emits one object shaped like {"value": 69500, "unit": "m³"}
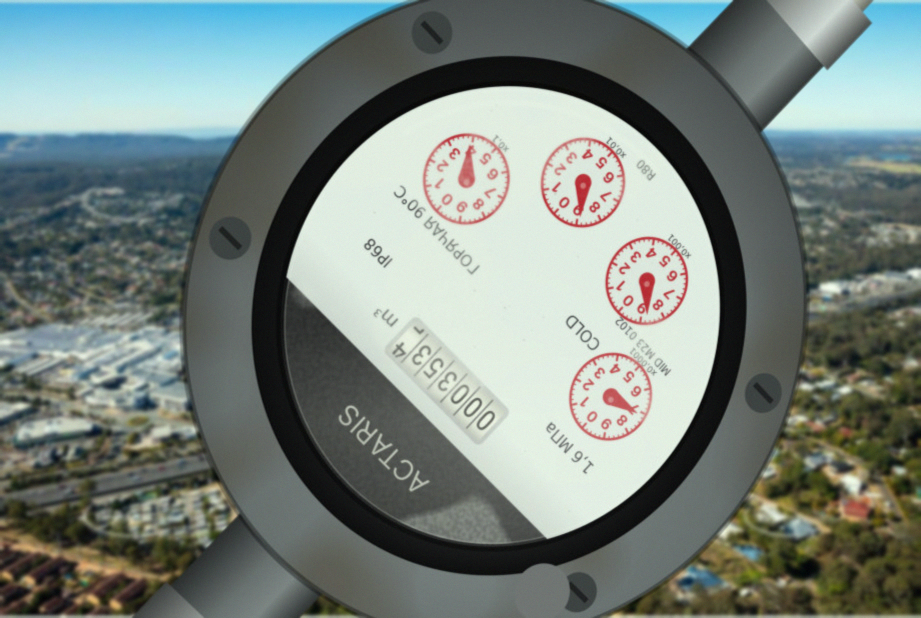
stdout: {"value": 3534.3887, "unit": "m³"}
